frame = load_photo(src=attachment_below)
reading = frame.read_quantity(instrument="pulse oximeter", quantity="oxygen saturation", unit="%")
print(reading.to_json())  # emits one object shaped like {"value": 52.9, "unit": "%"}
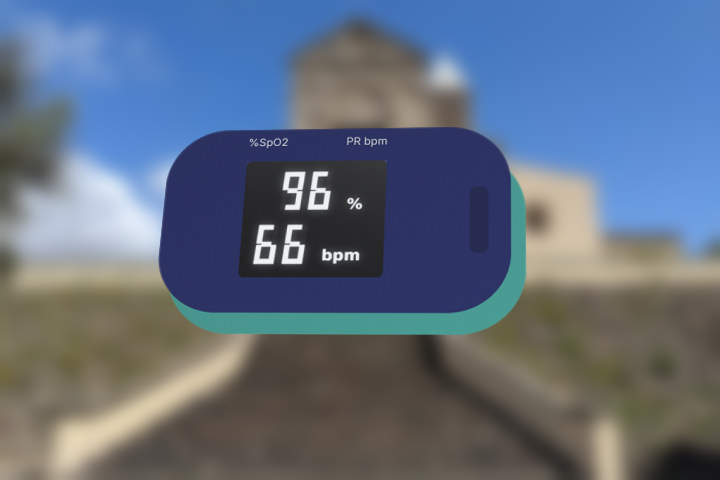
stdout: {"value": 96, "unit": "%"}
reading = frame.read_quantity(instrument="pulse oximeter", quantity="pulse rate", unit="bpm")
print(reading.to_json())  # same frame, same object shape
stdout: {"value": 66, "unit": "bpm"}
